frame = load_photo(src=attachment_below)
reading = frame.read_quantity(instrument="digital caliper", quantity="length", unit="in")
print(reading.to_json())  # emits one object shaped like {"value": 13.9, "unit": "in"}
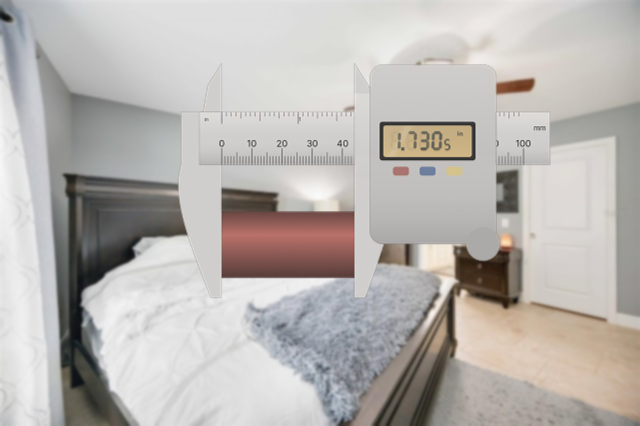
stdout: {"value": 1.7305, "unit": "in"}
